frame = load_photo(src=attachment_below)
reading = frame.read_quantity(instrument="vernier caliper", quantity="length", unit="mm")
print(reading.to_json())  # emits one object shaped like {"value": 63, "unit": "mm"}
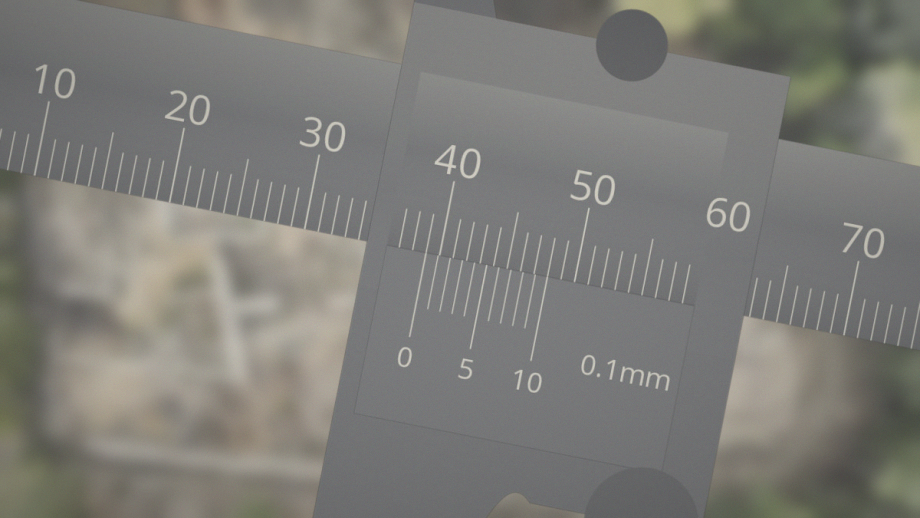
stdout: {"value": 39.0, "unit": "mm"}
